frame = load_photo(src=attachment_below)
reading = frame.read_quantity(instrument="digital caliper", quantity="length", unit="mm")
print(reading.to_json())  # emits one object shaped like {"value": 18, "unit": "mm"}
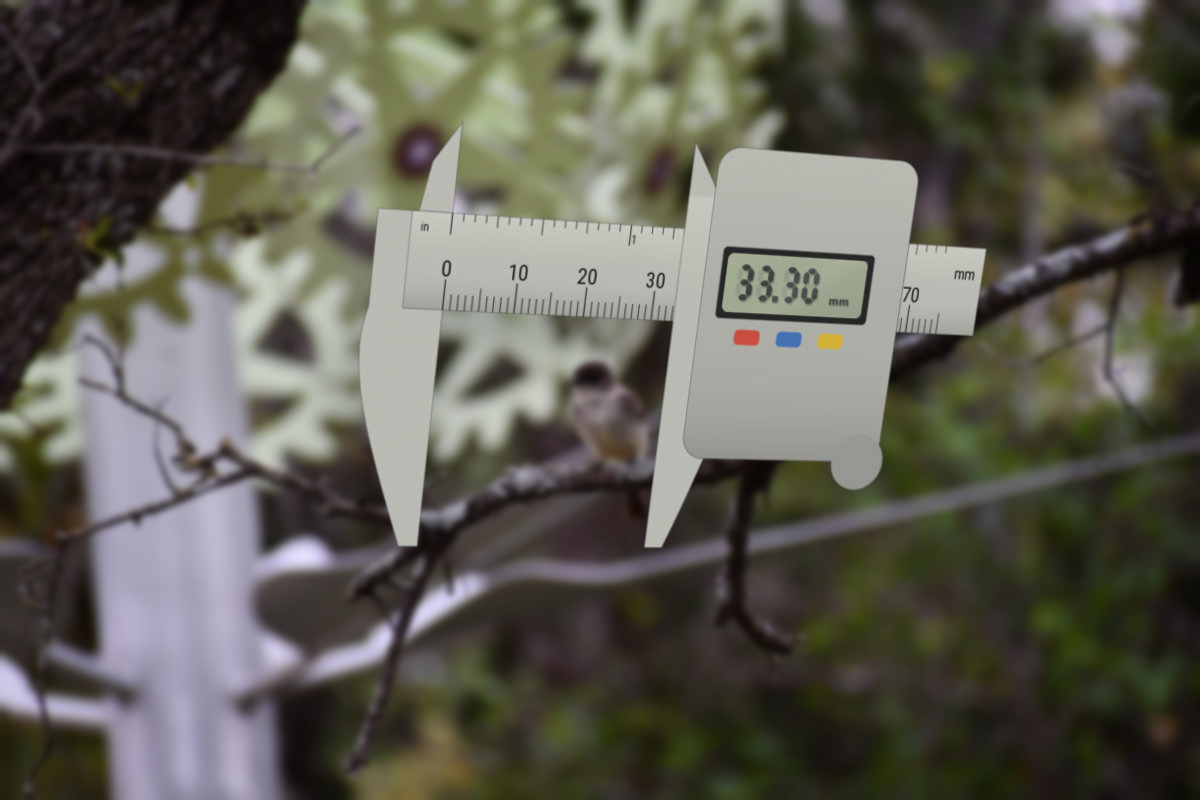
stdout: {"value": 33.30, "unit": "mm"}
